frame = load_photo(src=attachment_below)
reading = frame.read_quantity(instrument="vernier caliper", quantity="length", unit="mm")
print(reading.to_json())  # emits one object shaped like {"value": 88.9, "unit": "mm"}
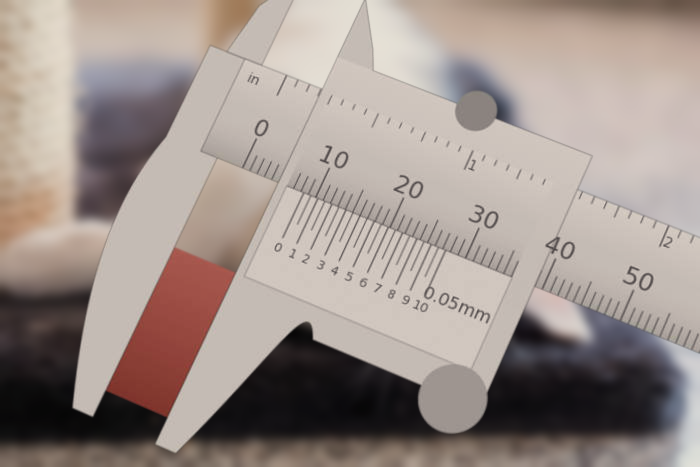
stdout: {"value": 8.4, "unit": "mm"}
